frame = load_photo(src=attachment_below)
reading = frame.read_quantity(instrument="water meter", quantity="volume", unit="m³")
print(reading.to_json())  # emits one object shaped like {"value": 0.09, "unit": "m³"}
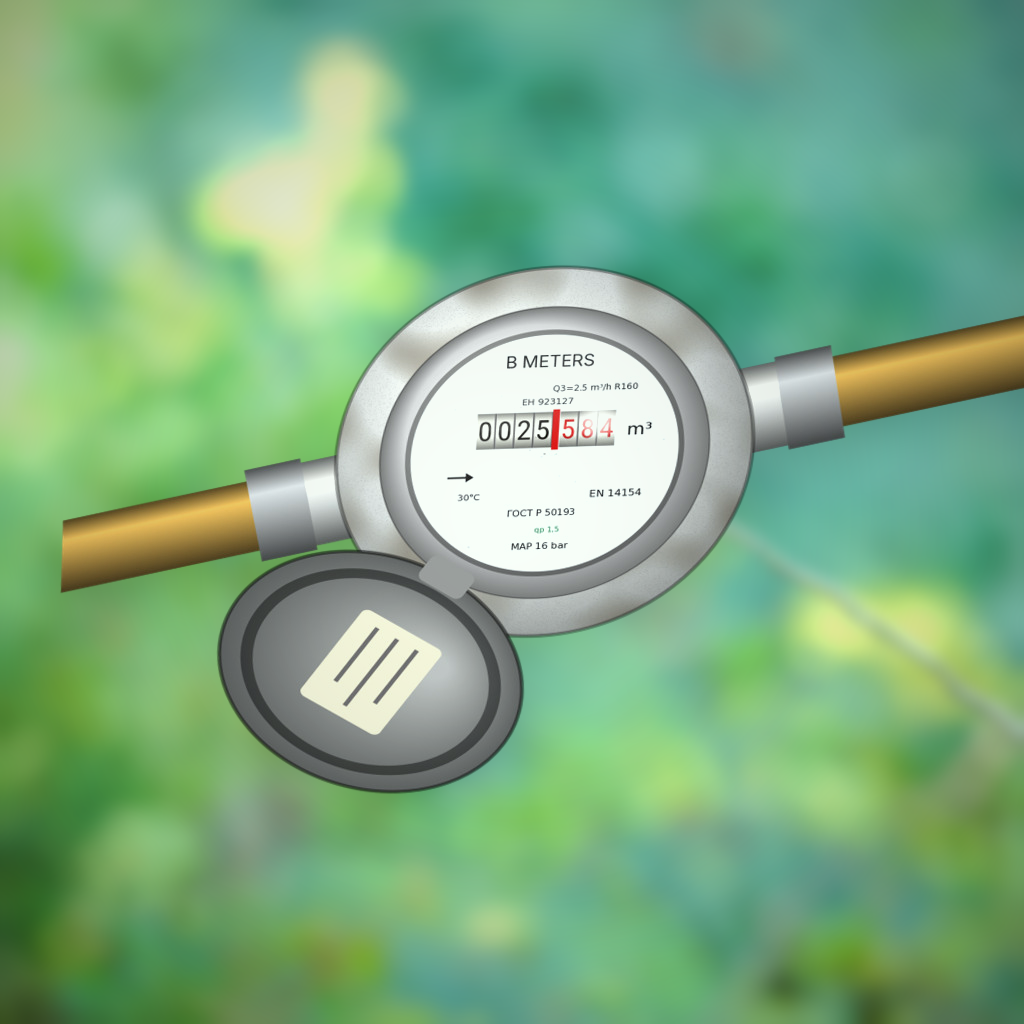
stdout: {"value": 25.584, "unit": "m³"}
